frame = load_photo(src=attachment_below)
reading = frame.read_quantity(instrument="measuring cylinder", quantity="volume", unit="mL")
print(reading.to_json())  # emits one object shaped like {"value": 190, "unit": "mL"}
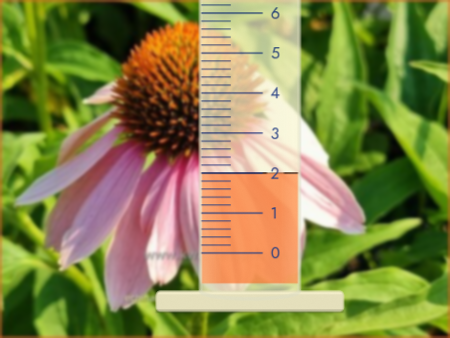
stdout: {"value": 2, "unit": "mL"}
